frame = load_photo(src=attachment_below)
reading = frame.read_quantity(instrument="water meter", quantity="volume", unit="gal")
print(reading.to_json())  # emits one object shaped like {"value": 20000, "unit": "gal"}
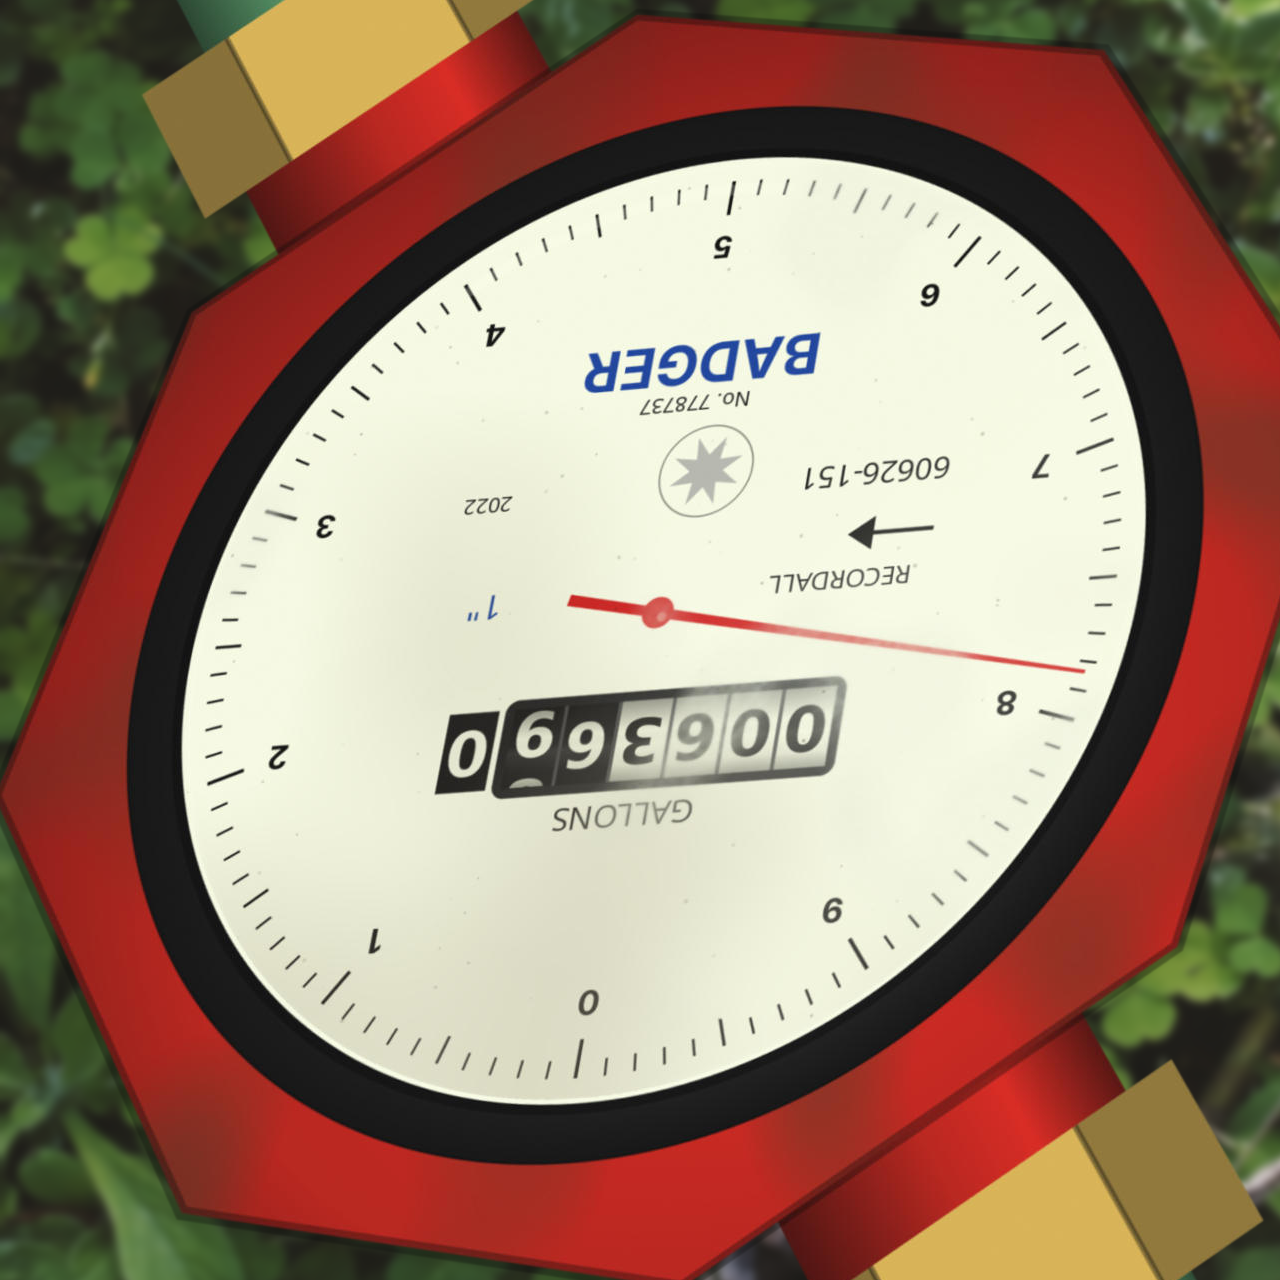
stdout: {"value": 63687.8, "unit": "gal"}
